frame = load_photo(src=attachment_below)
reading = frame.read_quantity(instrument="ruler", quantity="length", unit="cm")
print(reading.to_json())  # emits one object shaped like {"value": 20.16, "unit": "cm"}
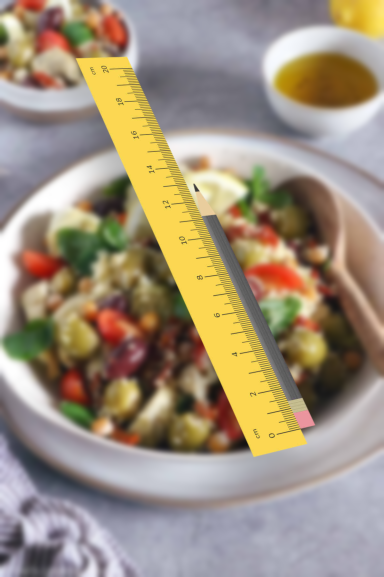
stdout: {"value": 13, "unit": "cm"}
